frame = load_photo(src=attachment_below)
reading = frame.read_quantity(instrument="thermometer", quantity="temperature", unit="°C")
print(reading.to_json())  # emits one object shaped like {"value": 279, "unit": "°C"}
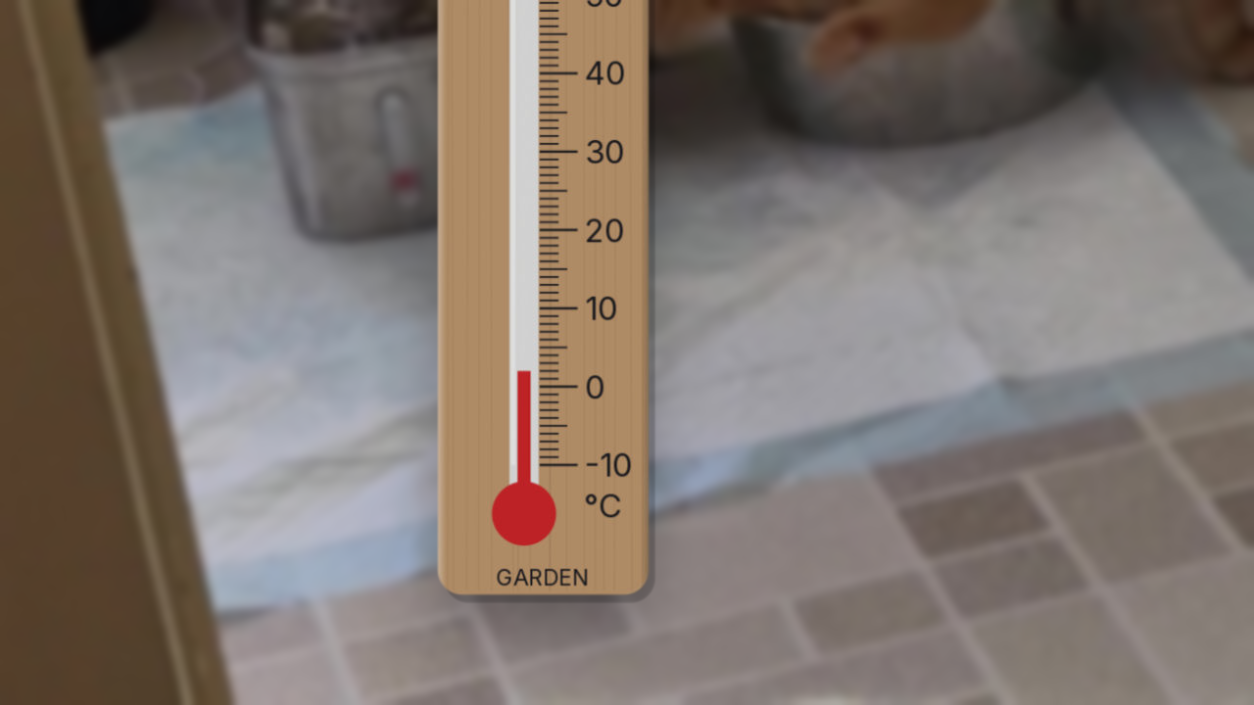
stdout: {"value": 2, "unit": "°C"}
